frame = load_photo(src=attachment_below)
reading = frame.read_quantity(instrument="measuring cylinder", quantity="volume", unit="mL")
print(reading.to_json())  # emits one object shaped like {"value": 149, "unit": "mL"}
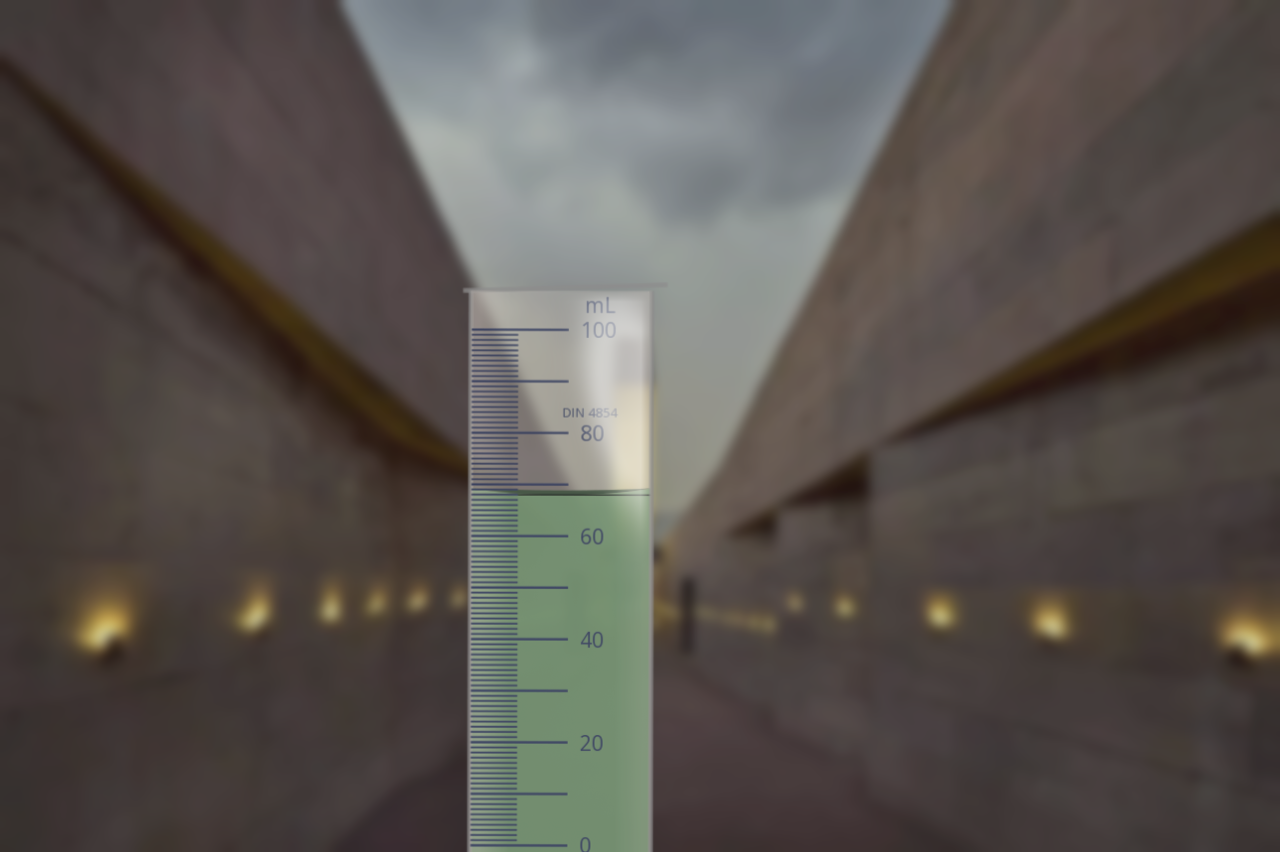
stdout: {"value": 68, "unit": "mL"}
